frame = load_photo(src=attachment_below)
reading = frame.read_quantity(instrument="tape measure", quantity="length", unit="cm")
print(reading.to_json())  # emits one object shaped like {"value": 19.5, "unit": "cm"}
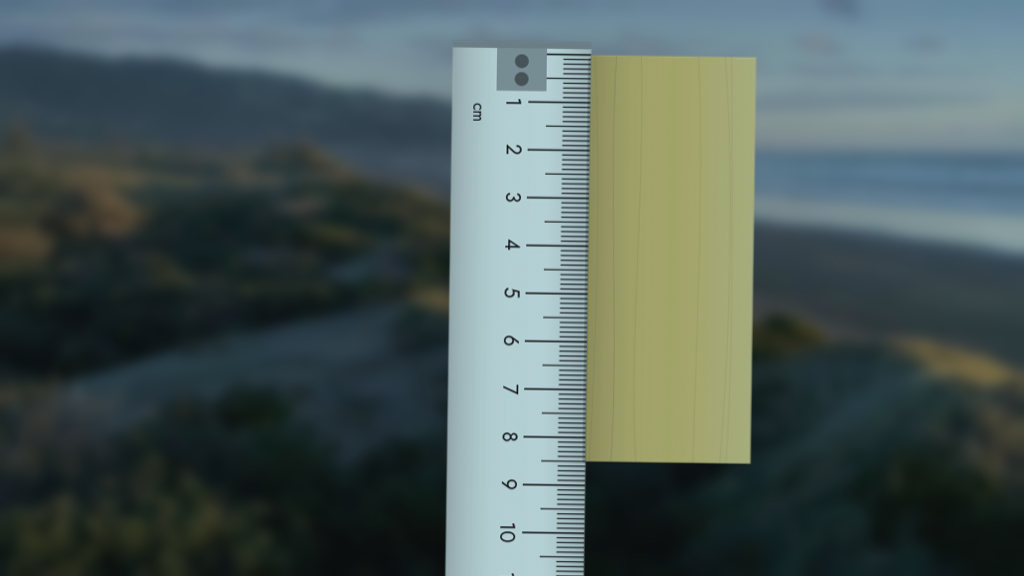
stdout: {"value": 8.5, "unit": "cm"}
